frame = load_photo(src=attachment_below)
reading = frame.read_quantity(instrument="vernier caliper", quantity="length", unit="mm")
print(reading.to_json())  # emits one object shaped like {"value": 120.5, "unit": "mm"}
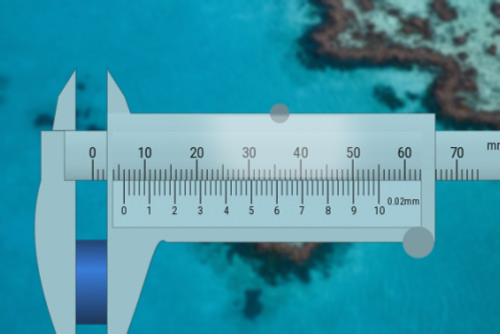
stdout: {"value": 6.0, "unit": "mm"}
